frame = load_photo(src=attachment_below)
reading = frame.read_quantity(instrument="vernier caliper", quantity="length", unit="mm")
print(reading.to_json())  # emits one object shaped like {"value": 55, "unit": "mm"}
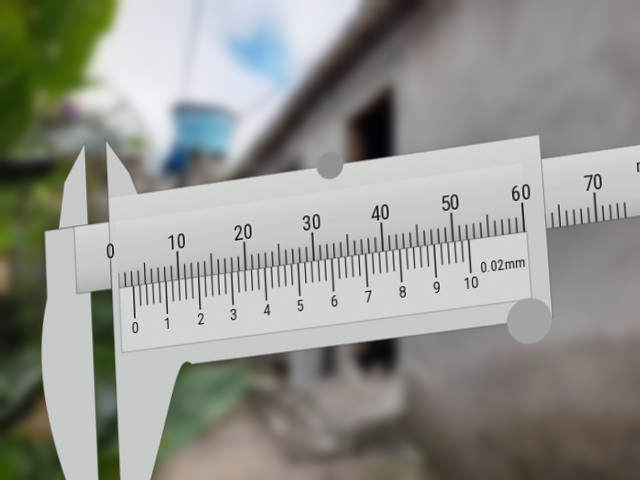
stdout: {"value": 3.2, "unit": "mm"}
